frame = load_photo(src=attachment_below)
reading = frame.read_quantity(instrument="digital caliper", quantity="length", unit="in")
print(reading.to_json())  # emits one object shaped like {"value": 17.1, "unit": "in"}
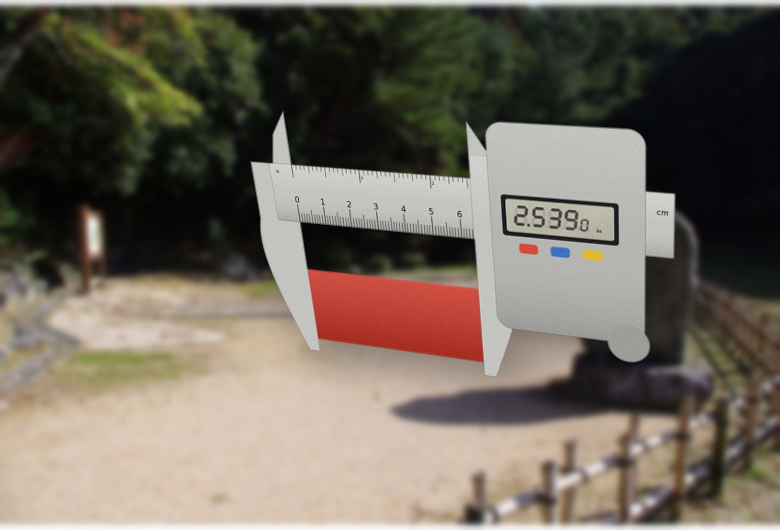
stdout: {"value": 2.5390, "unit": "in"}
